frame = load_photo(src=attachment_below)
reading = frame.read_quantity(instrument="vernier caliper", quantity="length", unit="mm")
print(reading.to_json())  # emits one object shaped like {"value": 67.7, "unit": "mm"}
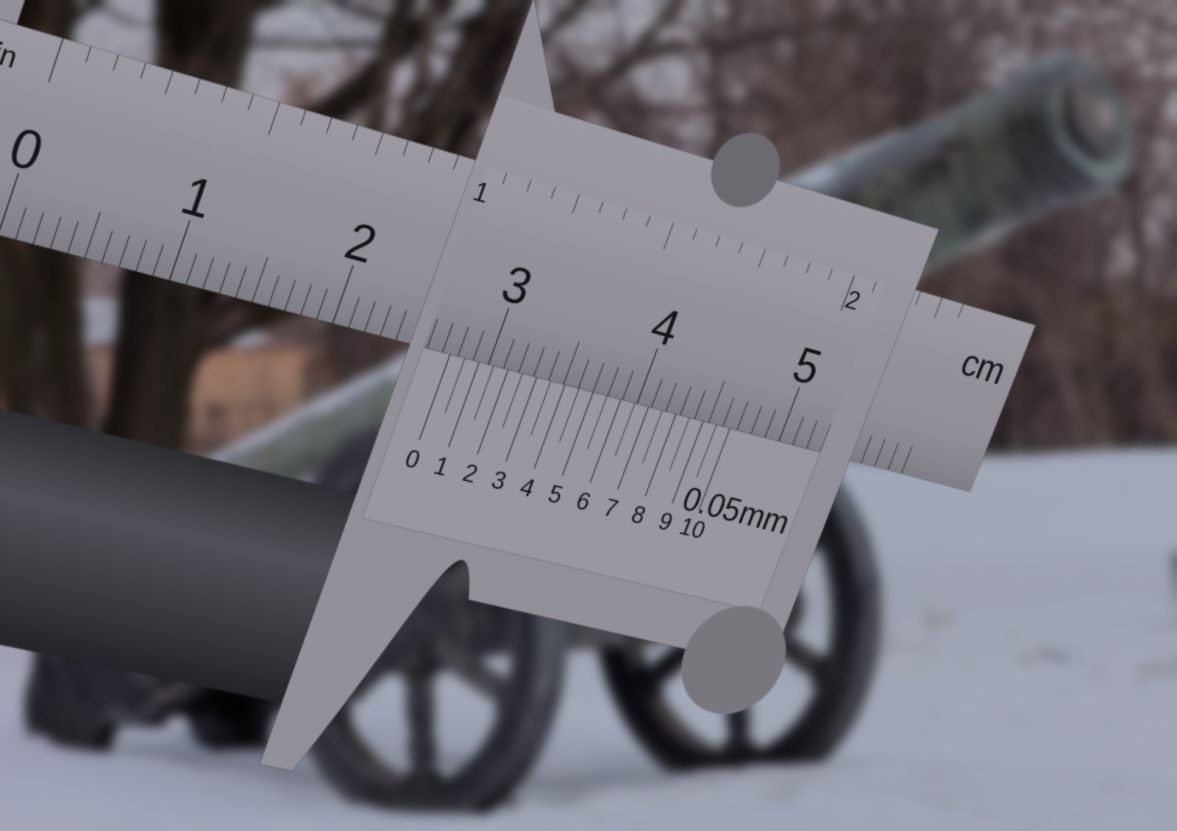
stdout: {"value": 27.5, "unit": "mm"}
